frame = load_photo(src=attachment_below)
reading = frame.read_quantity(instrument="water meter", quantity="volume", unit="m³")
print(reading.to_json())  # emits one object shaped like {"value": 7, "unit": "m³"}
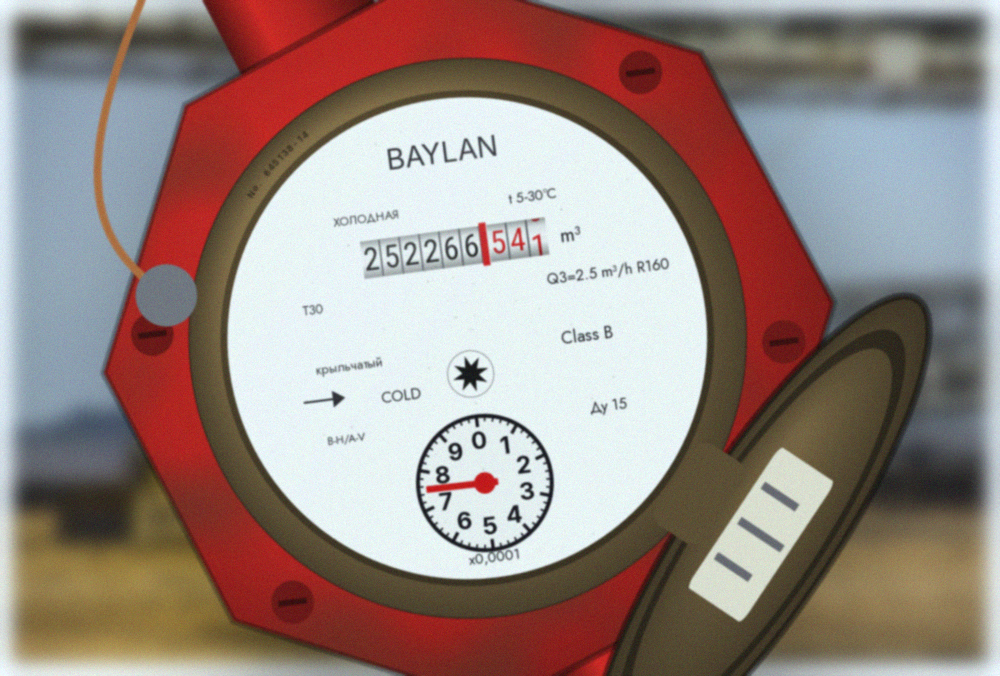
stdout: {"value": 252266.5407, "unit": "m³"}
